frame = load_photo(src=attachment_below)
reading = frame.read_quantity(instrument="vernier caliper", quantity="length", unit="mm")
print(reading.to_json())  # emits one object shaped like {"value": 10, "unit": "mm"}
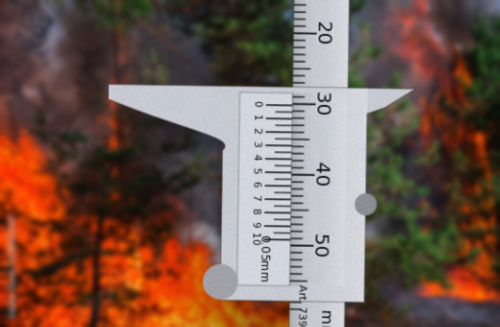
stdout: {"value": 30.2, "unit": "mm"}
